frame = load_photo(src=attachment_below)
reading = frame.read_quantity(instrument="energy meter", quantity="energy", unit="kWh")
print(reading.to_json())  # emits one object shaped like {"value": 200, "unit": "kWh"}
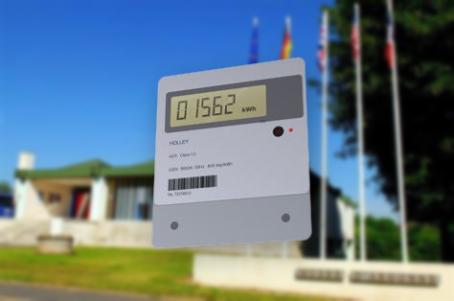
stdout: {"value": 1562, "unit": "kWh"}
